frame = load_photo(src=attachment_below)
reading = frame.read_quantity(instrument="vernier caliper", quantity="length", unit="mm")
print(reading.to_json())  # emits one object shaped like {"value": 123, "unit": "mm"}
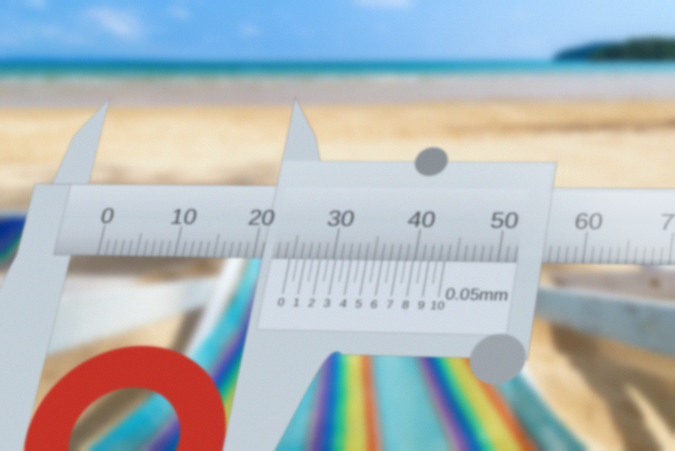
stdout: {"value": 24.6, "unit": "mm"}
